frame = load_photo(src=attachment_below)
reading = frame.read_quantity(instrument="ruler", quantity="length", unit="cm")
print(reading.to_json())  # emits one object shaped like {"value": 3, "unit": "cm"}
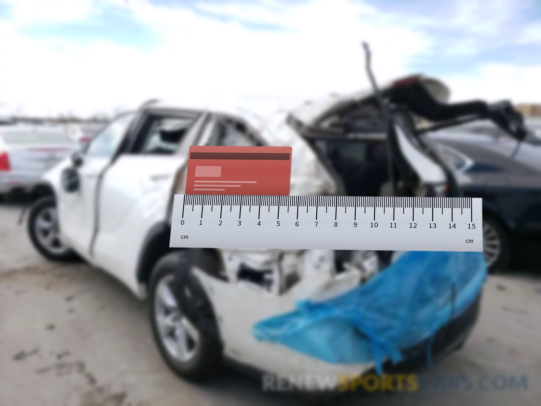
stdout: {"value": 5.5, "unit": "cm"}
